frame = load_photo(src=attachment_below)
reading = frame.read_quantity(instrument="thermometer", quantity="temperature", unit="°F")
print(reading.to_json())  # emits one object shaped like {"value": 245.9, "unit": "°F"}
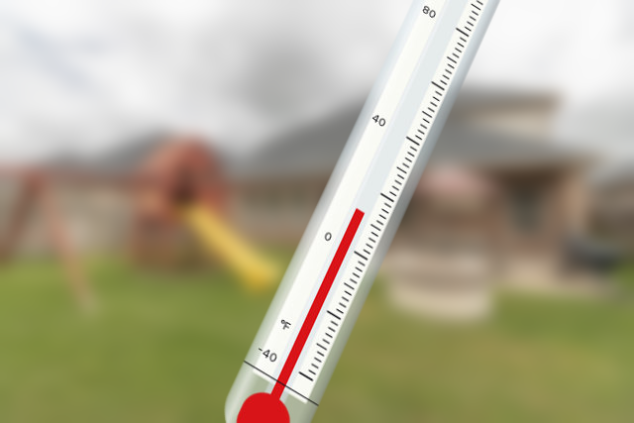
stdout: {"value": 12, "unit": "°F"}
